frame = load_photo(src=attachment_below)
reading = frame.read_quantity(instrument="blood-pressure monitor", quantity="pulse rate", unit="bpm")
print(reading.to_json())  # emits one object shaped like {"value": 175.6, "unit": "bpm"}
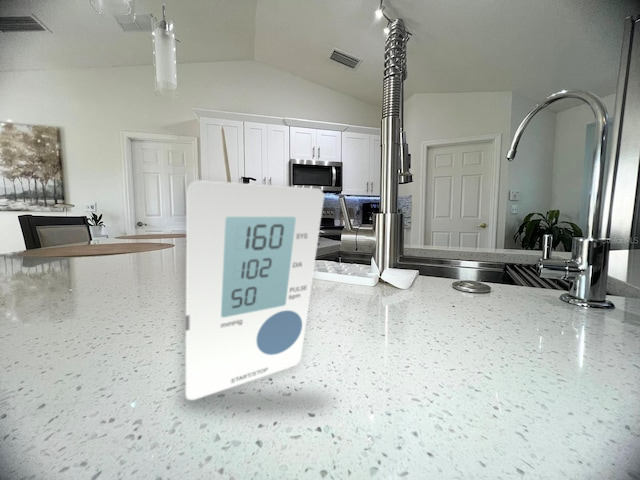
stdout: {"value": 50, "unit": "bpm"}
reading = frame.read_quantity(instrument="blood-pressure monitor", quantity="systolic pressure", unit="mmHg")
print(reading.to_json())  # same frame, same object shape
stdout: {"value": 160, "unit": "mmHg"}
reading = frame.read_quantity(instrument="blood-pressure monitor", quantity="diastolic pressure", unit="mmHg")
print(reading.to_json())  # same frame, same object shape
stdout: {"value": 102, "unit": "mmHg"}
